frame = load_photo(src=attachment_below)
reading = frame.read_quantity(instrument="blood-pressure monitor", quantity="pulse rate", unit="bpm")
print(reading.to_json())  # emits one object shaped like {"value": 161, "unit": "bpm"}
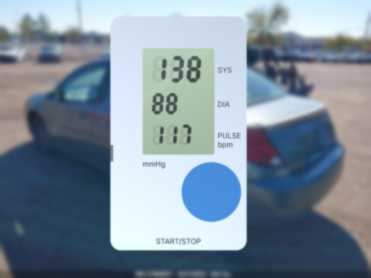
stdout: {"value": 117, "unit": "bpm"}
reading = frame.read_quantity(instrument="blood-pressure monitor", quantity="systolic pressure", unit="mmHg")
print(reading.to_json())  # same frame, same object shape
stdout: {"value": 138, "unit": "mmHg"}
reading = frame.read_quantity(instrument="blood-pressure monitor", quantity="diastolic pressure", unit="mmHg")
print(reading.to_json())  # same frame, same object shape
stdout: {"value": 88, "unit": "mmHg"}
